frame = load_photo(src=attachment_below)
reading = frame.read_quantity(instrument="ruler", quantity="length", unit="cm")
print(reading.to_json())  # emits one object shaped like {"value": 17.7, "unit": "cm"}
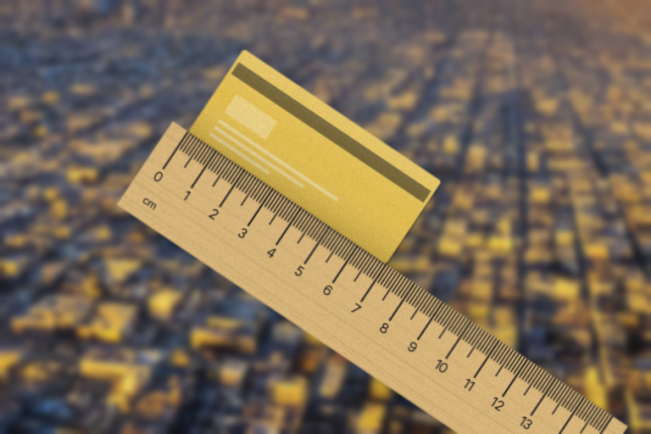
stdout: {"value": 7, "unit": "cm"}
